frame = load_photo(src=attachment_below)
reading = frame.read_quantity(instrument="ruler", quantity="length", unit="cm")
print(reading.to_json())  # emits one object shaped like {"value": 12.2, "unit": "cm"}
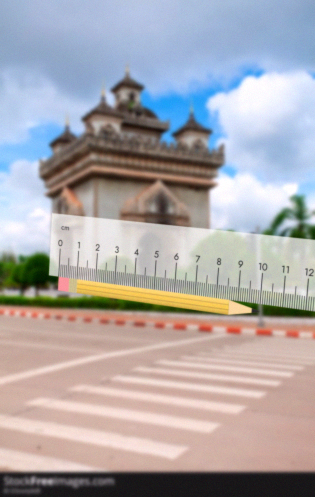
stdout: {"value": 10, "unit": "cm"}
